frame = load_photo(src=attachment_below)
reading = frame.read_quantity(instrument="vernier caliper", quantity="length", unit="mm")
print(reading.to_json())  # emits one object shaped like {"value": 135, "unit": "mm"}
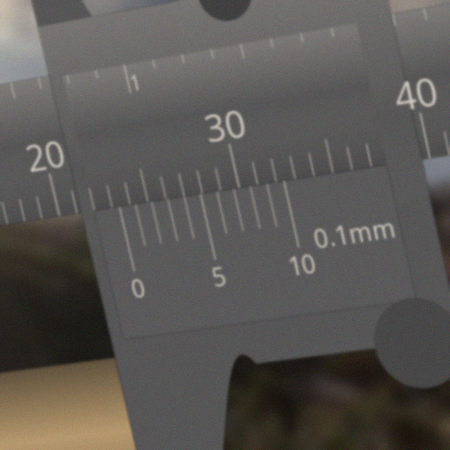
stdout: {"value": 23.4, "unit": "mm"}
